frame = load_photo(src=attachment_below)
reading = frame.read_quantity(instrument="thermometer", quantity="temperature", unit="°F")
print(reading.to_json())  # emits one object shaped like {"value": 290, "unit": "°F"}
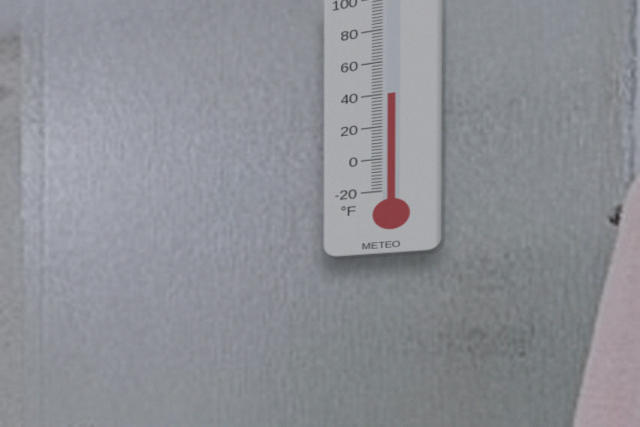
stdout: {"value": 40, "unit": "°F"}
